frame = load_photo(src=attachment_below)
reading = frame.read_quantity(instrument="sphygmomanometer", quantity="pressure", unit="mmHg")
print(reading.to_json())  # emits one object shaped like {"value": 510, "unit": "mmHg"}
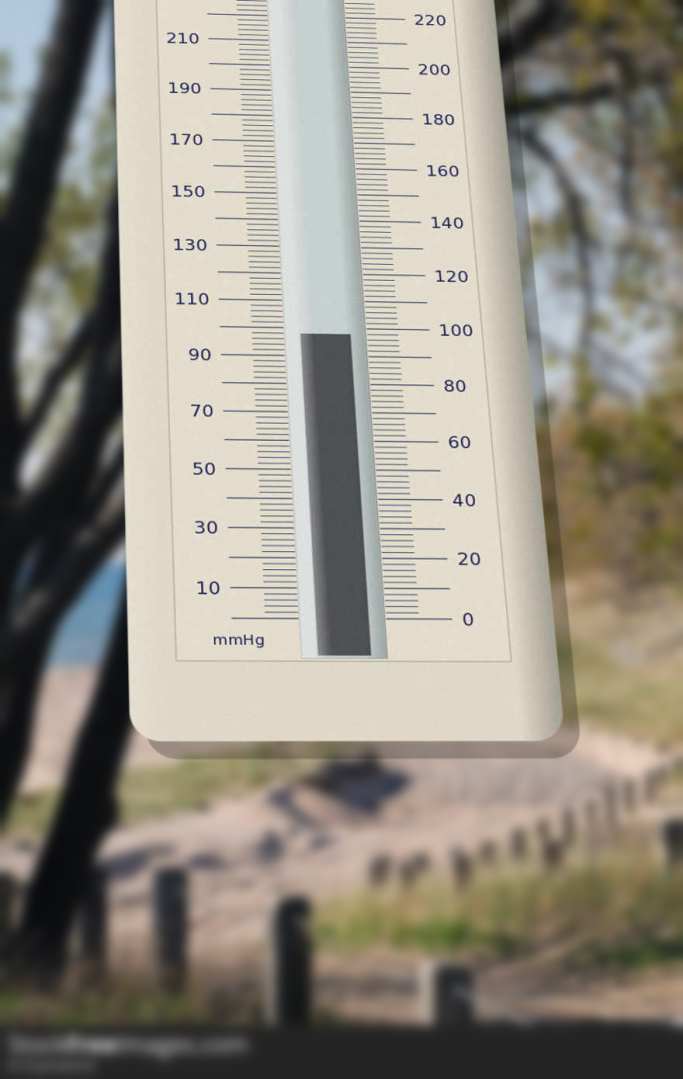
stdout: {"value": 98, "unit": "mmHg"}
